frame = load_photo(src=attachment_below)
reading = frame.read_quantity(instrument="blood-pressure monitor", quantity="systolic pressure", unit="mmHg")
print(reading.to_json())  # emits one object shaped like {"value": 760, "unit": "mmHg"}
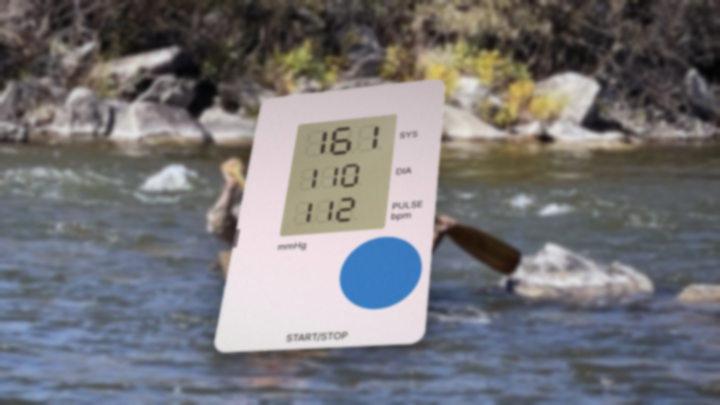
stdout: {"value": 161, "unit": "mmHg"}
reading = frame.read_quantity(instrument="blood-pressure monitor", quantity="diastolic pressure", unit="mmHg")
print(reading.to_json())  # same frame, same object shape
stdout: {"value": 110, "unit": "mmHg"}
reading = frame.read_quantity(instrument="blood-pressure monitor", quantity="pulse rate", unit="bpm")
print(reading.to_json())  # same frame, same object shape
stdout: {"value": 112, "unit": "bpm"}
